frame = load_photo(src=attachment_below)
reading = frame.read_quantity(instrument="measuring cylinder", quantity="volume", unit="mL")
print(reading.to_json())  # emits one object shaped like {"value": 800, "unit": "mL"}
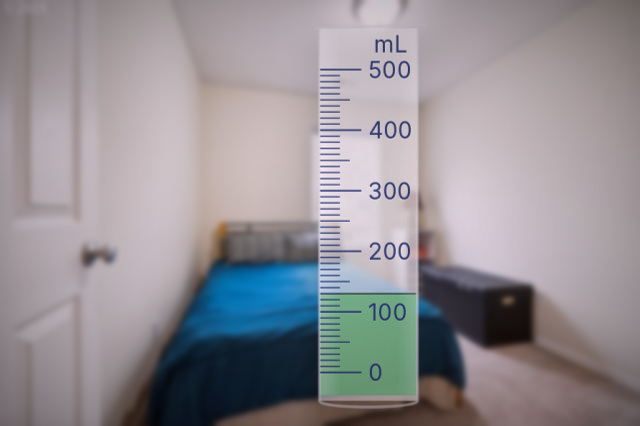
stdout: {"value": 130, "unit": "mL"}
